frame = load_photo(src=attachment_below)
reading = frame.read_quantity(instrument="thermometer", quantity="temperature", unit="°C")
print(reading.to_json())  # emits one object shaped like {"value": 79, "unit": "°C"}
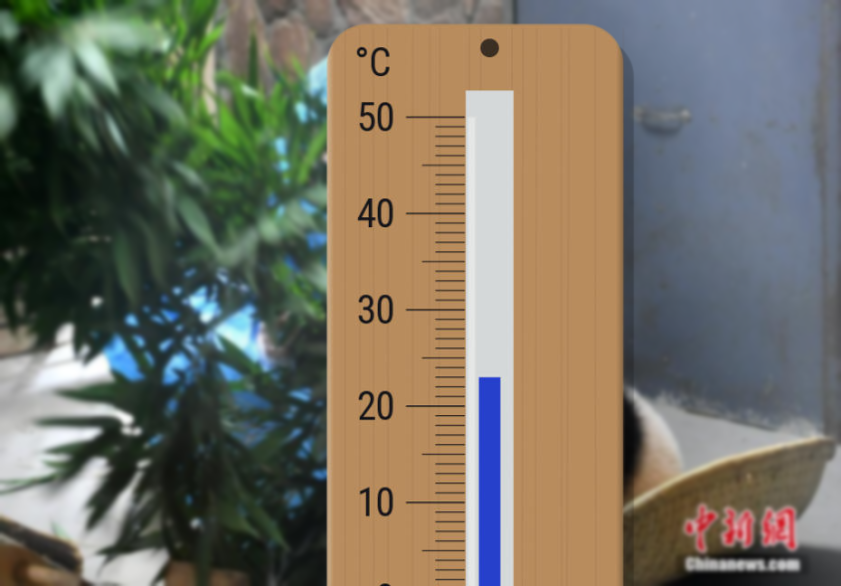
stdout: {"value": 23, "unit": "°C"}
